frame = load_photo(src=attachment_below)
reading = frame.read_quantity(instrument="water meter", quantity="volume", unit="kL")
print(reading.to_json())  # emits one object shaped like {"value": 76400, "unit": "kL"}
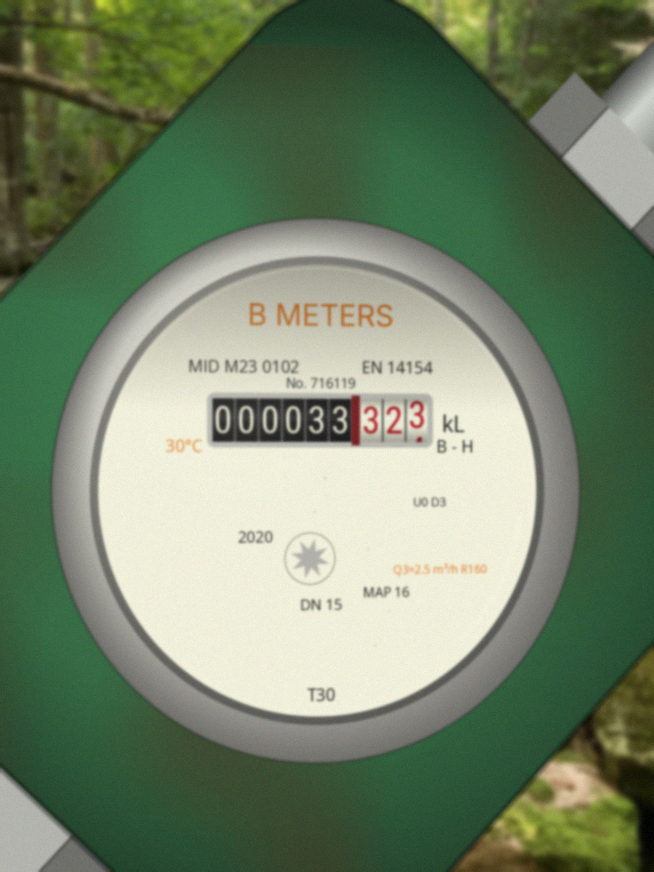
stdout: {"value": 33.323, "unit": "kL"}
